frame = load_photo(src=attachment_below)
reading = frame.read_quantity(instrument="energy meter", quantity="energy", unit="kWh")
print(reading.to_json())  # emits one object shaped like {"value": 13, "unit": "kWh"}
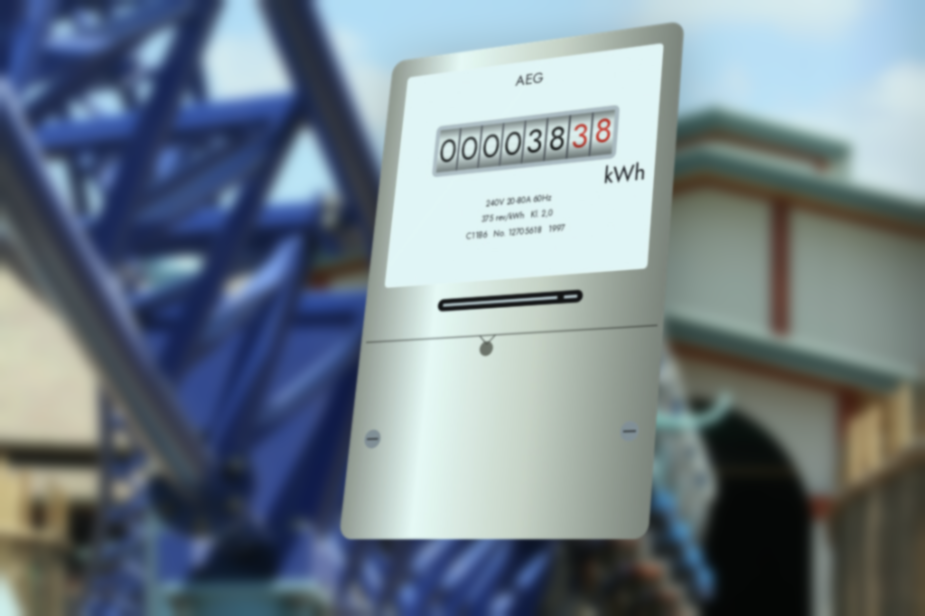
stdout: {"value": 38.38, "unit": "kWh"}
